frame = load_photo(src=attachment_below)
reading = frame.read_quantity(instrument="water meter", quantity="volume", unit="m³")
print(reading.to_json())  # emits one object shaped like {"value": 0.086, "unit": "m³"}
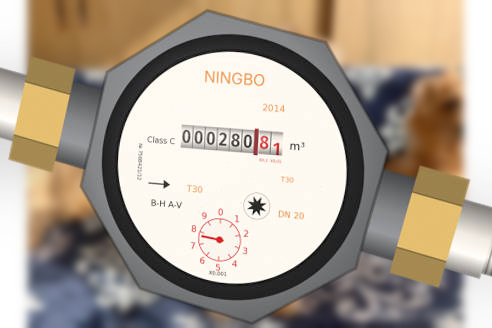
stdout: {"value": 280.807, "unit": "m³"}
